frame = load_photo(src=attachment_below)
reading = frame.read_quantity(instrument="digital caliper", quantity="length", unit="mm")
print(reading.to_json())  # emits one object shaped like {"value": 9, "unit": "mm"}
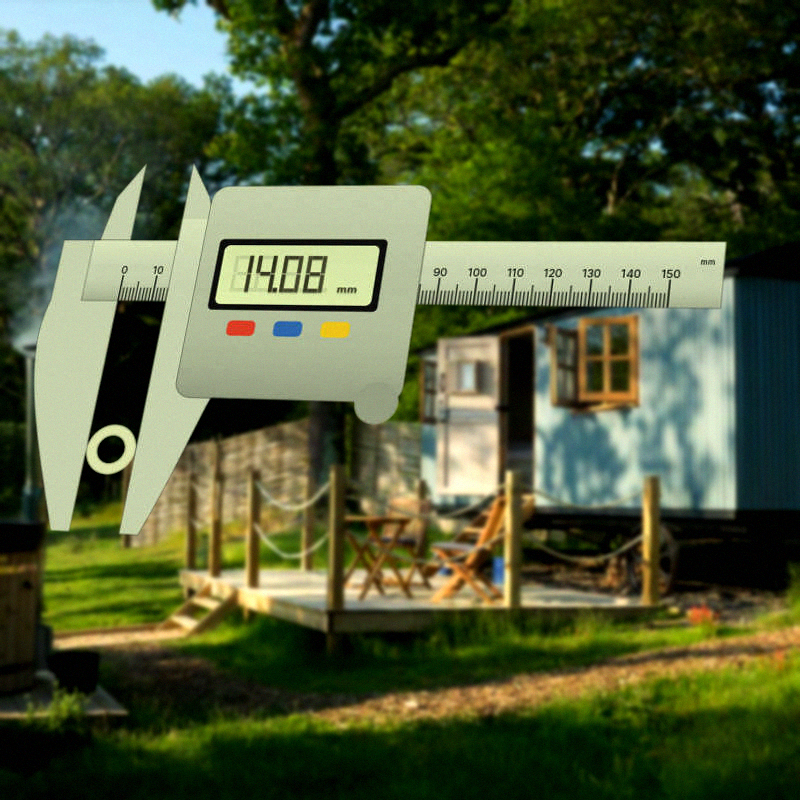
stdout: {"value": 14.08, "unit": "mm"}
